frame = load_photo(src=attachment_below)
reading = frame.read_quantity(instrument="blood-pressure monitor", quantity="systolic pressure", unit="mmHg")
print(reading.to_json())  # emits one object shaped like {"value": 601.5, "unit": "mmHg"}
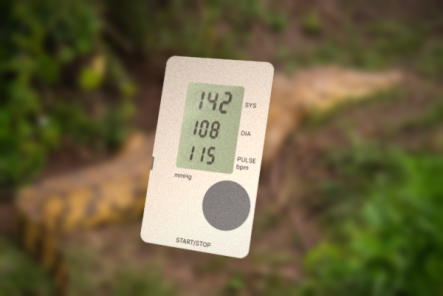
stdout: {"value": 142, "unit": "mmHg"}
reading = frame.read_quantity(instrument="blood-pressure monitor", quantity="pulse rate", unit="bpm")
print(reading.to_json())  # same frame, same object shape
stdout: {"value": 115, "unit": "bpm"}
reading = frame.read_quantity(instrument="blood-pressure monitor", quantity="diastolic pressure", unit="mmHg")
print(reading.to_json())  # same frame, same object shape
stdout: {"value": 108, "unit": "mmHg"}
